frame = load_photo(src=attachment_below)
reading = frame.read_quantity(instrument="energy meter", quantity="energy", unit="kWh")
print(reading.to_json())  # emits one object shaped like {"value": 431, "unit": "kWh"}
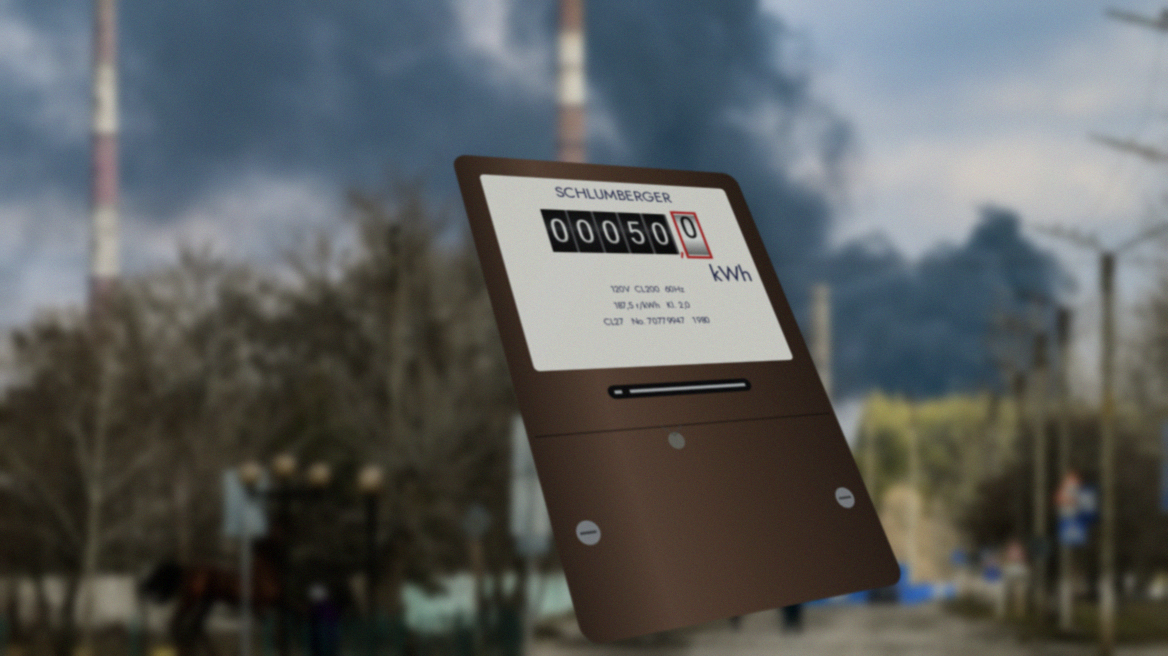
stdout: {"value": 50.0, "unit": "kWh"}
